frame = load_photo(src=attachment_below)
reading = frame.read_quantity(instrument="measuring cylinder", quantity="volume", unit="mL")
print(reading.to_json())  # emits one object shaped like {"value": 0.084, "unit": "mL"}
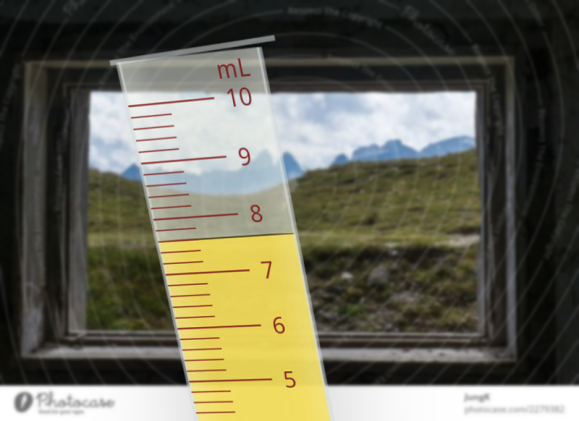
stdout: {"value": 7.6, "unit": "mL"}
